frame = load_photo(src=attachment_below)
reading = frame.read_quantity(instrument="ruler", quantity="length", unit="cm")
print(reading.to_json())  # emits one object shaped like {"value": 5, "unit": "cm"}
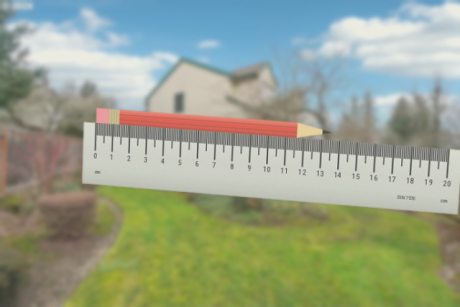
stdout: {"value": 13.5, "unit": "cm"}
